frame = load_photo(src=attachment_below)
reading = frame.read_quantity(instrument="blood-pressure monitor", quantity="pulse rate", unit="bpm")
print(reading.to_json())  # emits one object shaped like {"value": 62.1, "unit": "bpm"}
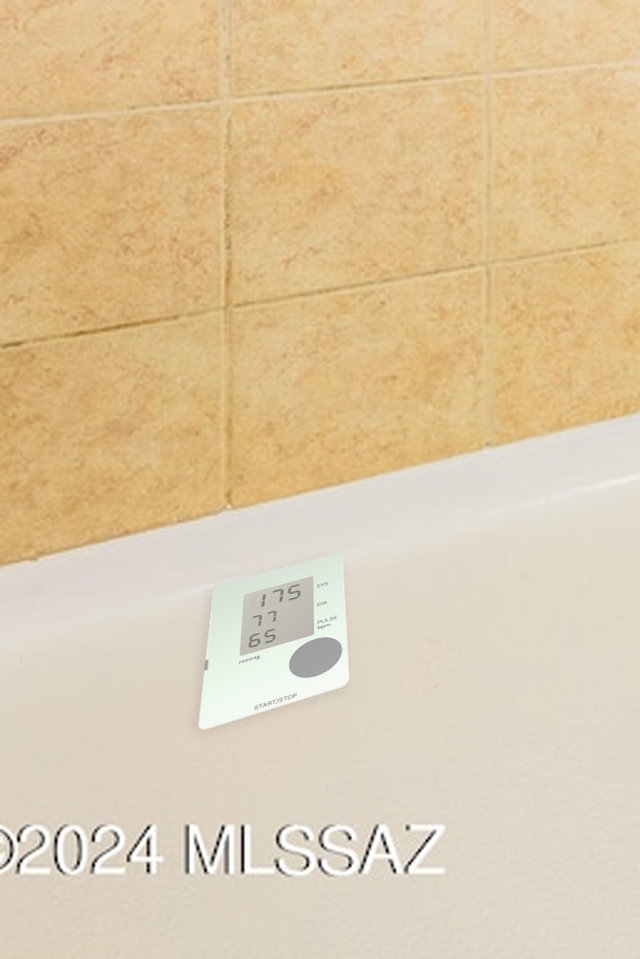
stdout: {"value": 65, "unit": "bpm"}
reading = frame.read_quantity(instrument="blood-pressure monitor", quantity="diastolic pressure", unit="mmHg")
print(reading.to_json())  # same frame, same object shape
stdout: {"value": 77, "unit": "mmHg"}
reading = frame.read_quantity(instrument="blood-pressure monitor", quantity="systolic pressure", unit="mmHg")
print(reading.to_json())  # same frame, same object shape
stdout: {"value": 175, "unit": "mmHg"}
